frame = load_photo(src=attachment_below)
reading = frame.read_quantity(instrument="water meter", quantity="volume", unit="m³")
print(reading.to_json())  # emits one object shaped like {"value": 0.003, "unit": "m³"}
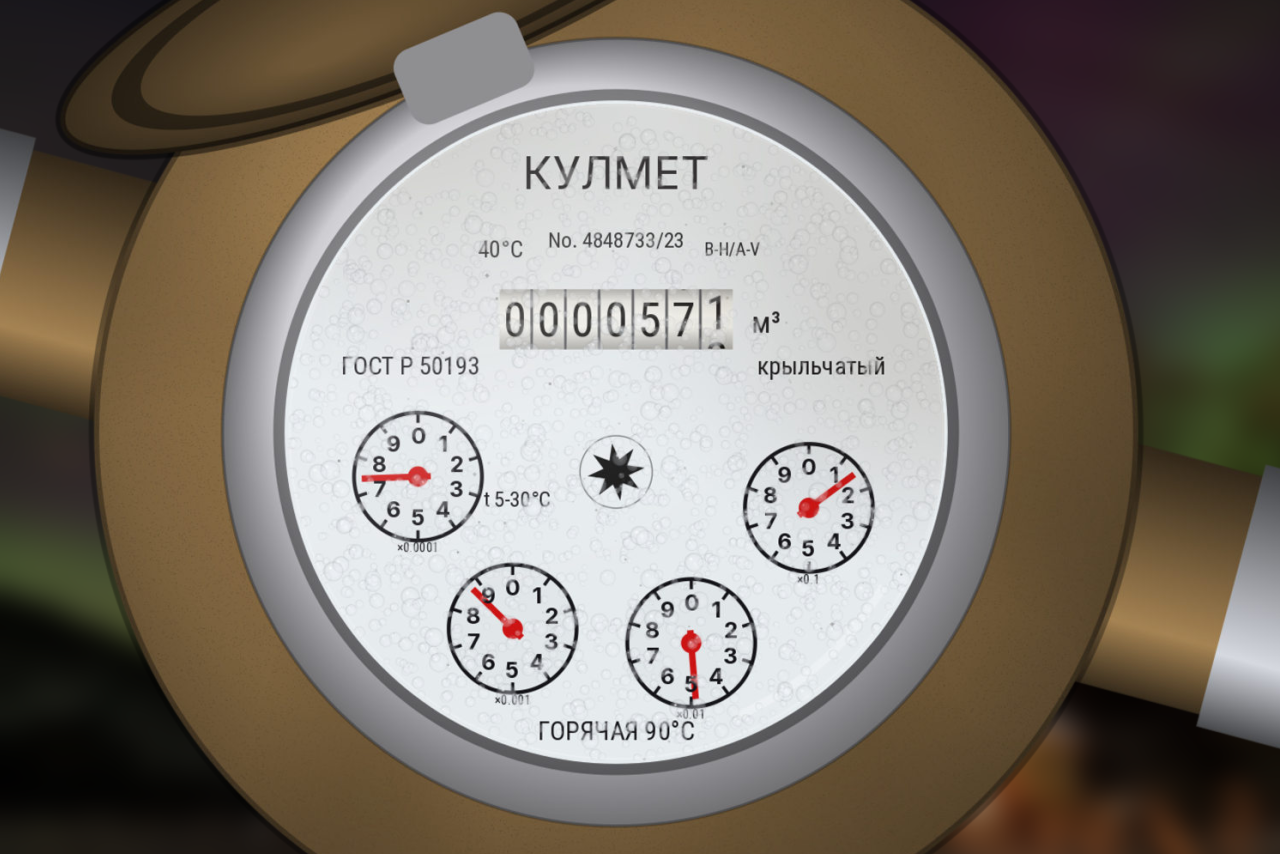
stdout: {"value": 571.1487, "unit": "m³"}
